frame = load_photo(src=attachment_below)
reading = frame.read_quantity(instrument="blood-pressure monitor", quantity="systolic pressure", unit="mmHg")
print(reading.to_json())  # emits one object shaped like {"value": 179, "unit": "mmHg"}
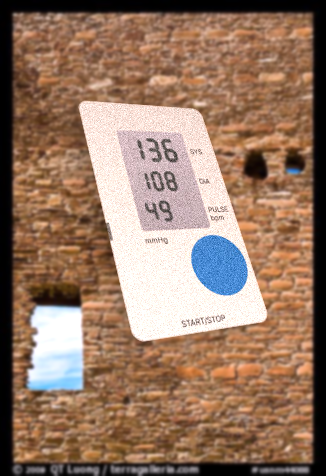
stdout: {"value": 136, "unit": "mmHg"}
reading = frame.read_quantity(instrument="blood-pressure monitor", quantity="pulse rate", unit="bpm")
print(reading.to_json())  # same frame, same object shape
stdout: {"value": 49, "unit": "bpm"}
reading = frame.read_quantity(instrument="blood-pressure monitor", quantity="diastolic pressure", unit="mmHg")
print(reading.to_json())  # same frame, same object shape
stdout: {"value": 108, "unit": "mmHg"}
